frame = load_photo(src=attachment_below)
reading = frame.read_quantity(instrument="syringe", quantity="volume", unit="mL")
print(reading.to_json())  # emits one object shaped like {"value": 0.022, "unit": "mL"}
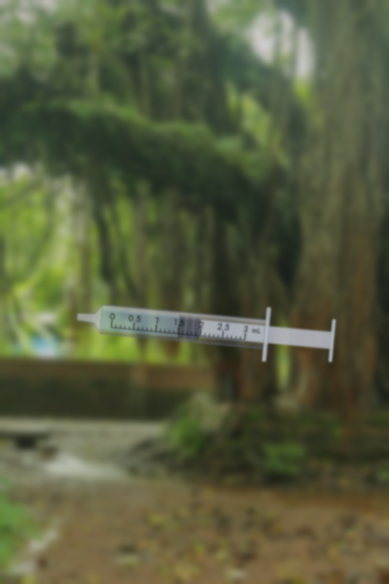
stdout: {"value": 1.5, "unit": "mL"}
